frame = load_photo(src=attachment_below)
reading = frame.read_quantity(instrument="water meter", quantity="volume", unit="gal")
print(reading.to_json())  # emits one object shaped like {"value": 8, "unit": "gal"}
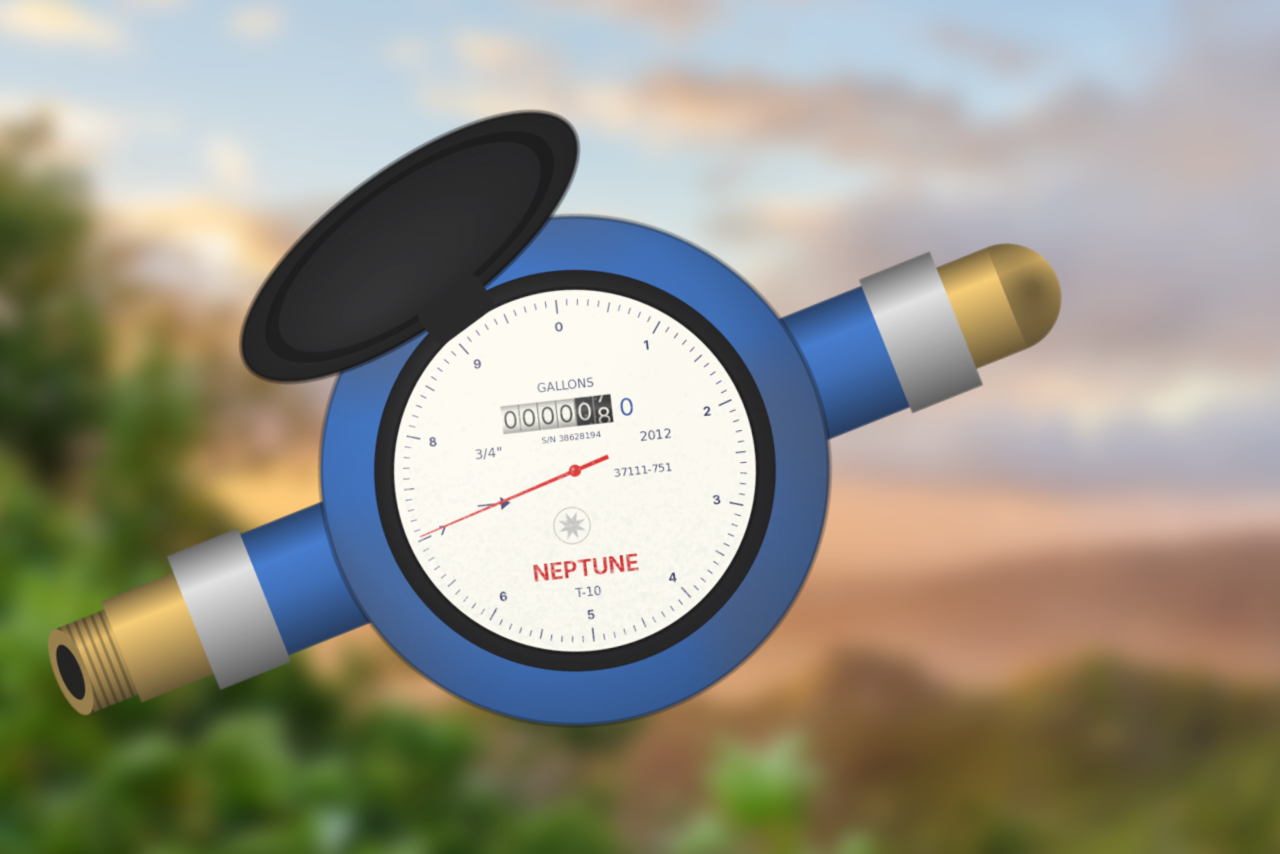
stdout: {"value": 77.0, "unit": "gal"}
